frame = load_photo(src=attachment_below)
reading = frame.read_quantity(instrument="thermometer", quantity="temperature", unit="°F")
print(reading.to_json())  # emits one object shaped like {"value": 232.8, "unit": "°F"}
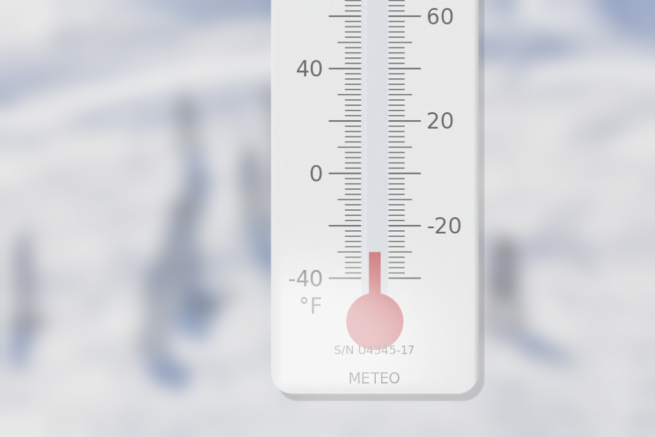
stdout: {"value": -30, "unit": "°F"}
